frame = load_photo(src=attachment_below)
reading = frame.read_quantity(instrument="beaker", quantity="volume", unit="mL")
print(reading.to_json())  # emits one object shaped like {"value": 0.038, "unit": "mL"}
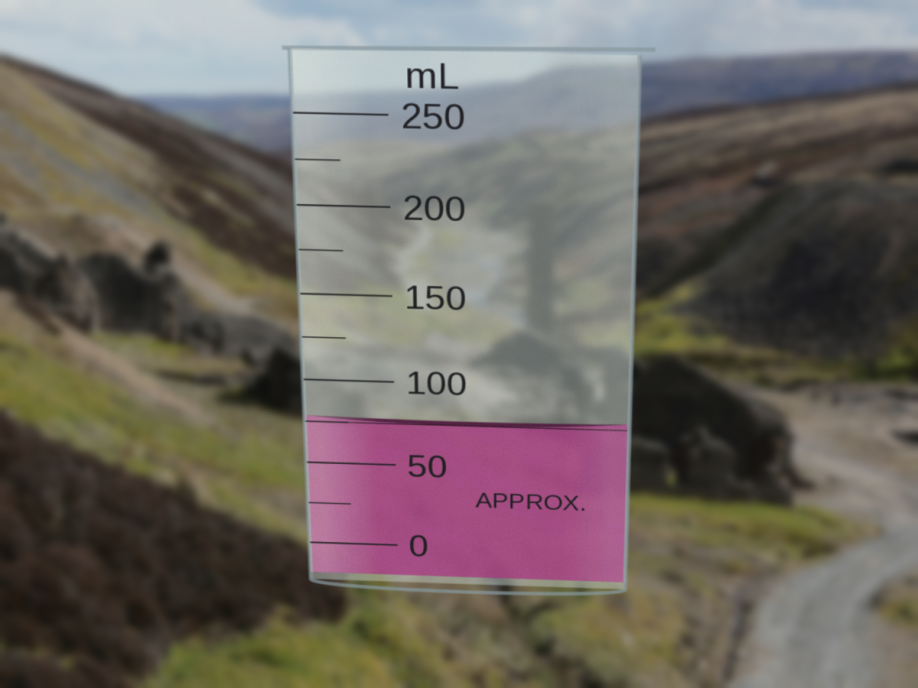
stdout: {"value": 75, "unit": "mL"}
